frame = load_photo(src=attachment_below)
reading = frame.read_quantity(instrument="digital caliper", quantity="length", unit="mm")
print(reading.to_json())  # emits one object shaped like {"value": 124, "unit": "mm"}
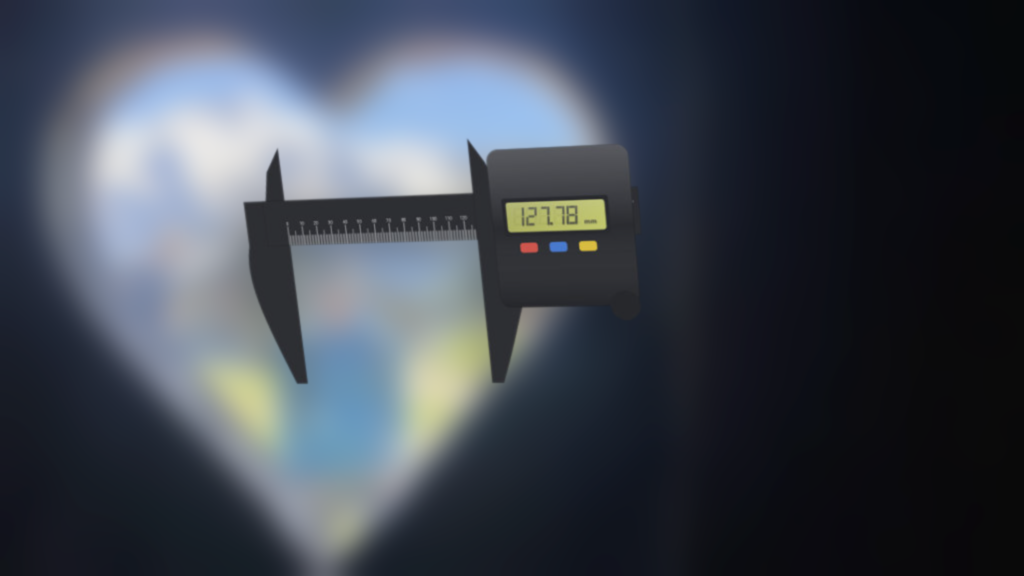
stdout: {"value": 127.78, "unit": "mm"}
